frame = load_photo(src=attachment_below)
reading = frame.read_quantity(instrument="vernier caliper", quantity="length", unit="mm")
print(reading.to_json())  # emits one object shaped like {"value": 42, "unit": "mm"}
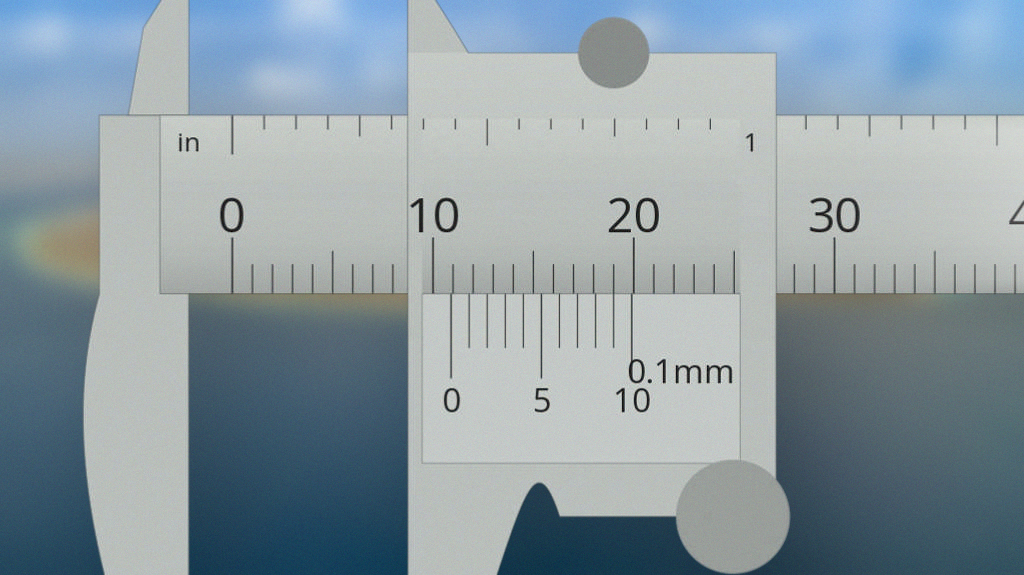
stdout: {"value": 10.9, "unit": "mm"}
